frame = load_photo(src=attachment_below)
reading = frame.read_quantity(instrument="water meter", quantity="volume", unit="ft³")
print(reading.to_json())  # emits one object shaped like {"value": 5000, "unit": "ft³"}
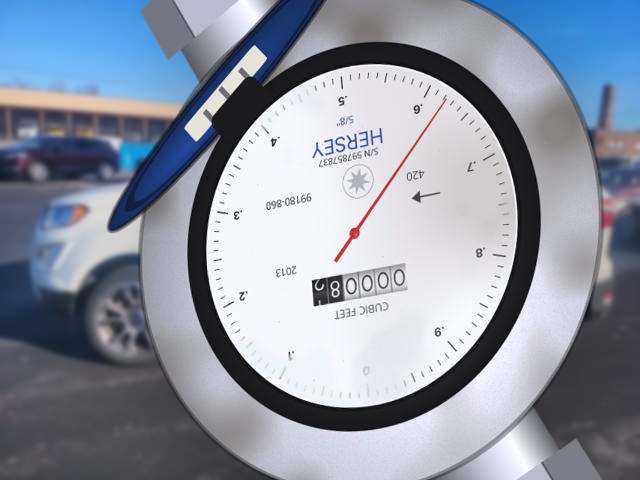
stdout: {"value": 81.62, "unit": "ft³"}
